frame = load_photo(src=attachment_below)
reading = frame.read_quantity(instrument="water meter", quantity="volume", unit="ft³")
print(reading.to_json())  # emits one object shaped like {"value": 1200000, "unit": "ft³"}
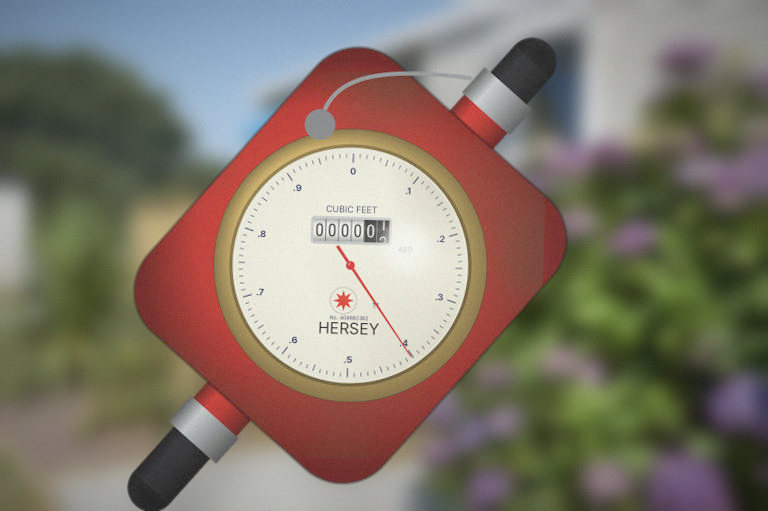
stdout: {"value": 1.40, "unit": "ft³"}
